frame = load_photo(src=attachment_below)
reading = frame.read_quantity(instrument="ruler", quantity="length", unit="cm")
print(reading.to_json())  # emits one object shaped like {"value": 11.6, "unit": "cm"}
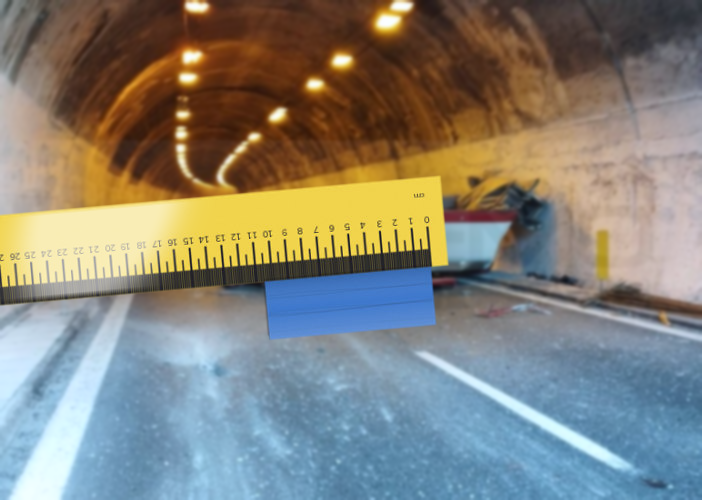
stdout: {"value": 10.5, "unit": "cm"}
